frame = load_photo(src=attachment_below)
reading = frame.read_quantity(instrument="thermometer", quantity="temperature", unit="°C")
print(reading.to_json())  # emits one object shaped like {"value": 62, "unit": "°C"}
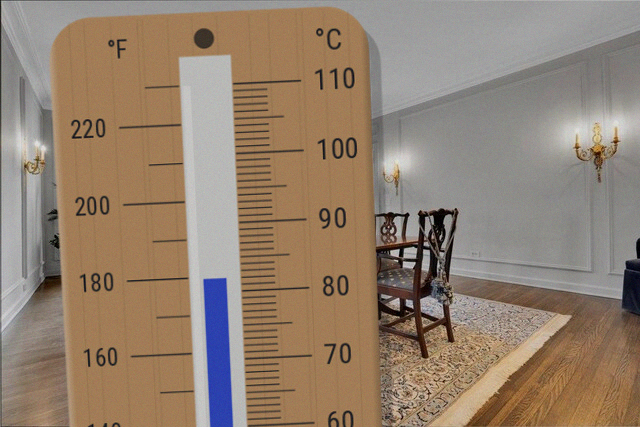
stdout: {"value": 82, "unit": "°C"}
